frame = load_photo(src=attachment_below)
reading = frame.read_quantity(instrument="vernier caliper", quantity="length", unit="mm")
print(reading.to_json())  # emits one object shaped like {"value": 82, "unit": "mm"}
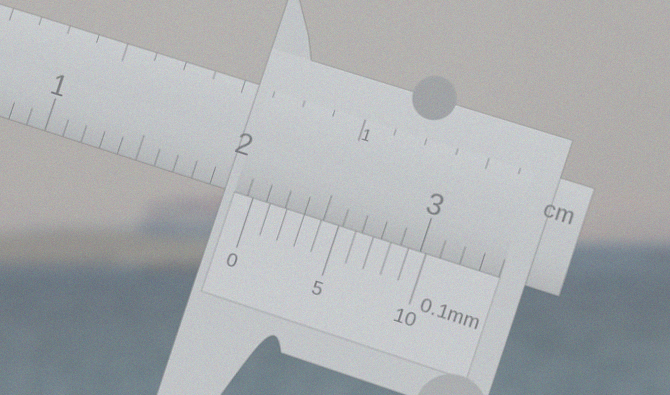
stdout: {"value": 21.3, "unit": "mm"}
